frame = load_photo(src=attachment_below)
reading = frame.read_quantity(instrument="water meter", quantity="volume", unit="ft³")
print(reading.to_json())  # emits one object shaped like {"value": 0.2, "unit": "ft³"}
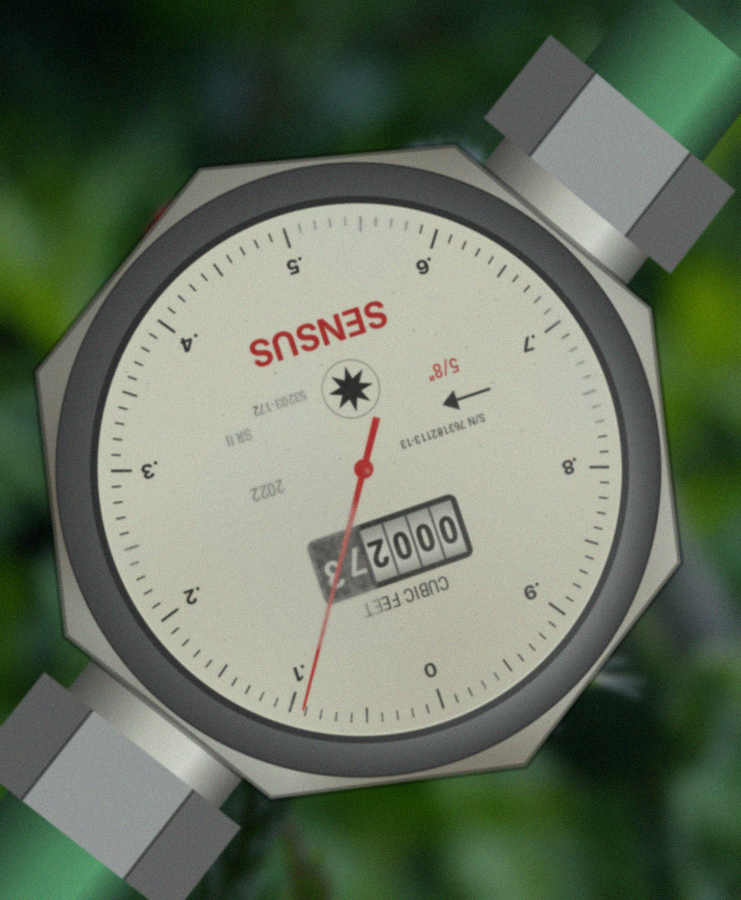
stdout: {"value": 273.09, "unit": "ft³"}
